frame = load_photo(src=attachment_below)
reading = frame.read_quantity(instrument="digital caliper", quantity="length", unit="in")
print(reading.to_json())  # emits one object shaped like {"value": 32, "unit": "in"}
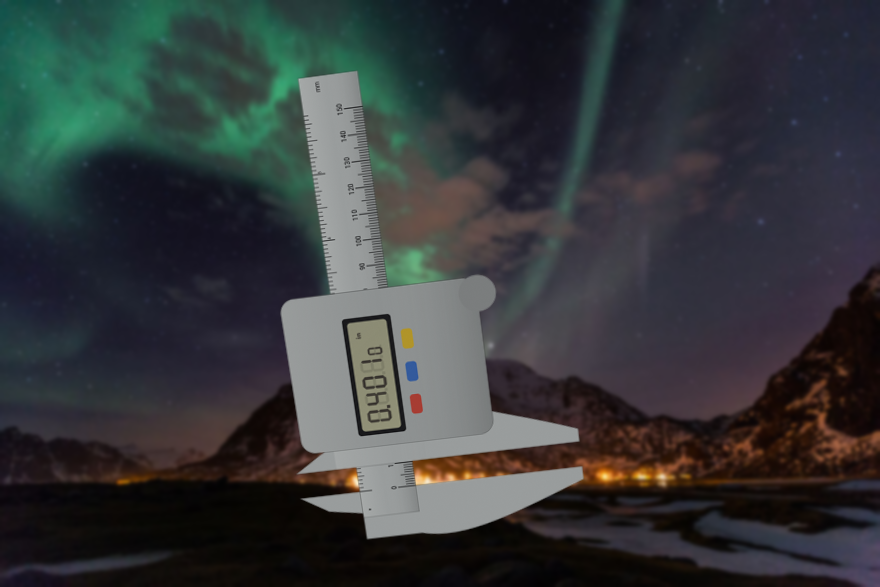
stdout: {"value": 0.4010, "unit": "in"}
